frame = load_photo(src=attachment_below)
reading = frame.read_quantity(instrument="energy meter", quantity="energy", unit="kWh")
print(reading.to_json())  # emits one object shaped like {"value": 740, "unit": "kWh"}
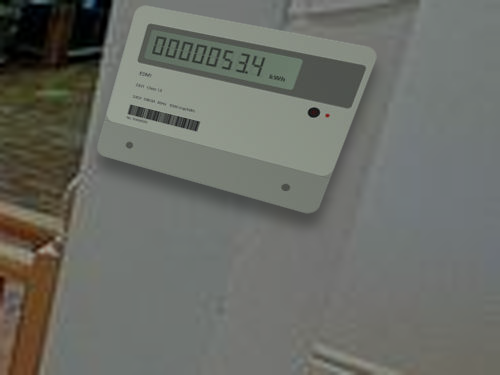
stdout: {"value": 53.4, "unit": "kWh"}
